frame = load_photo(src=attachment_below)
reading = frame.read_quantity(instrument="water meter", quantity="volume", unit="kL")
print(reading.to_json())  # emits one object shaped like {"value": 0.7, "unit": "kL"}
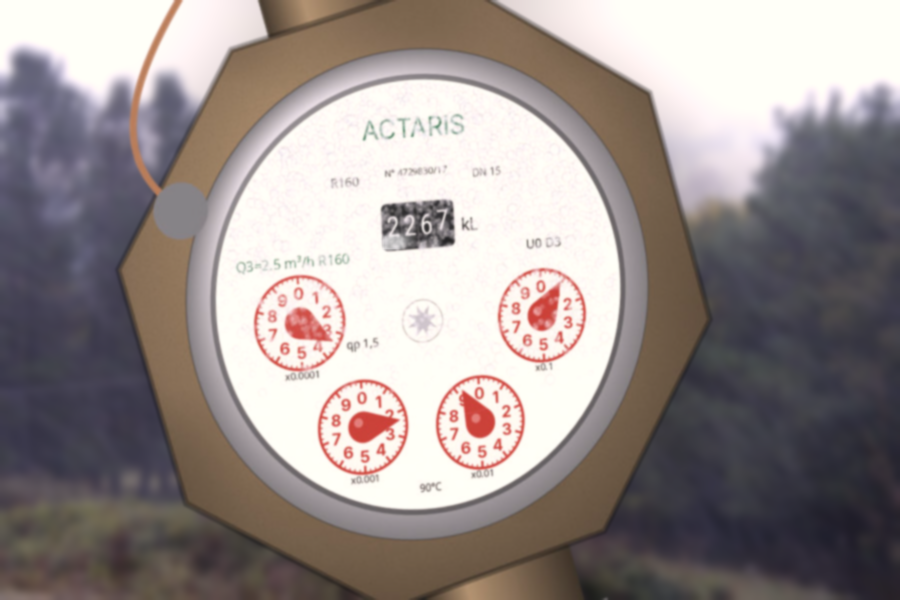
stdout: {"value": 2267.0923, "unit": "kL"}
